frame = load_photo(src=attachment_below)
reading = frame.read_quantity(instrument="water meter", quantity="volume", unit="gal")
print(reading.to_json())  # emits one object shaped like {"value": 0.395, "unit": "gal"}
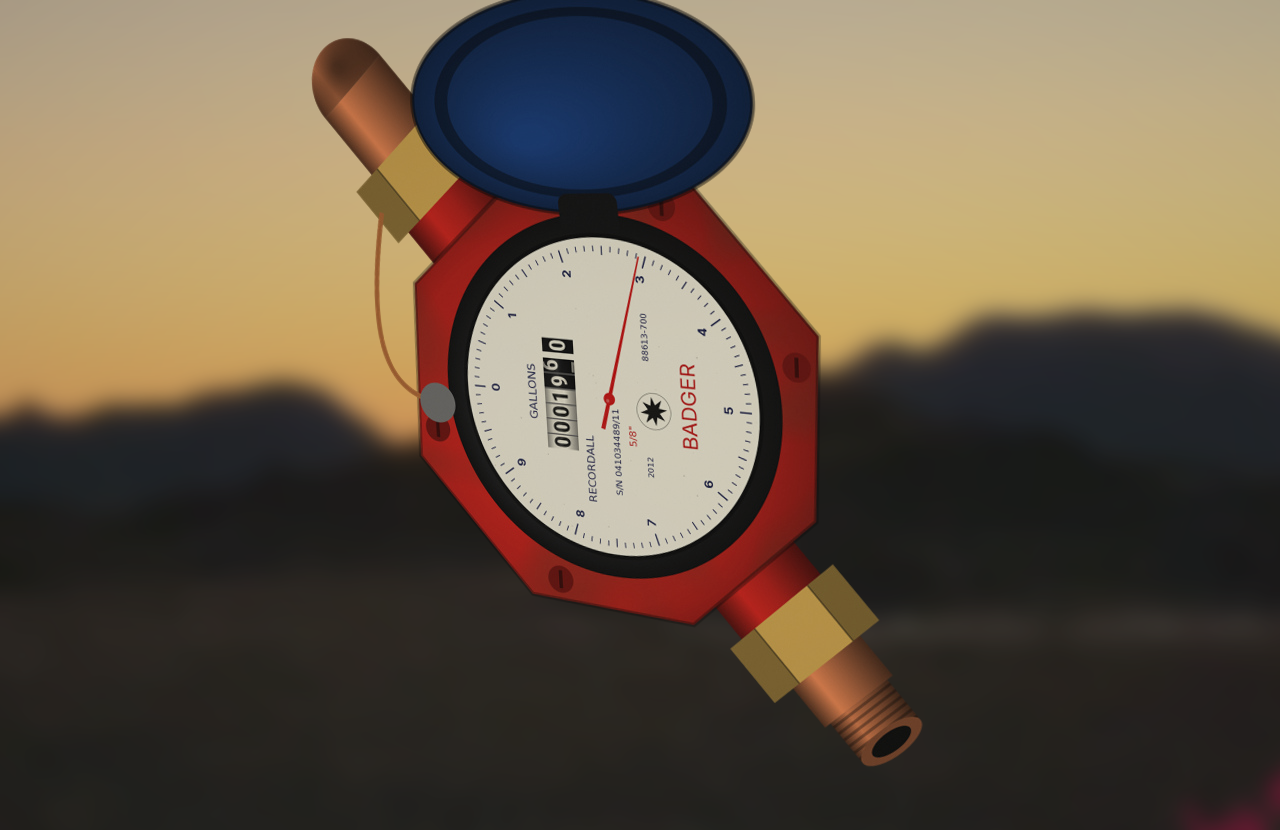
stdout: {"value": 1962.9, "unit": "gal"}
